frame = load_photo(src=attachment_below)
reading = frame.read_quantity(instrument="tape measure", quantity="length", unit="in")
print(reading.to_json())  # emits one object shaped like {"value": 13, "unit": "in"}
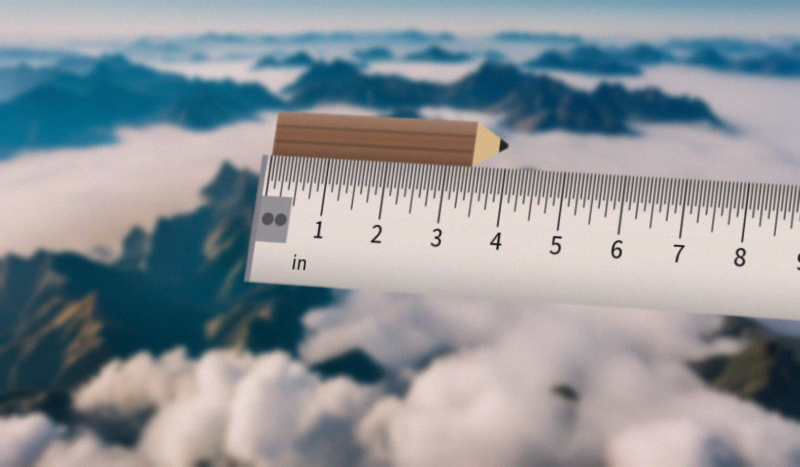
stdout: {"value": 4, "unit": "in"}
